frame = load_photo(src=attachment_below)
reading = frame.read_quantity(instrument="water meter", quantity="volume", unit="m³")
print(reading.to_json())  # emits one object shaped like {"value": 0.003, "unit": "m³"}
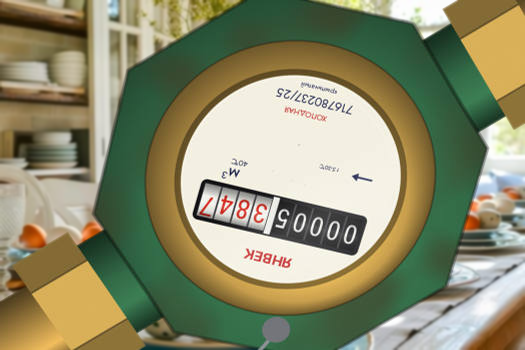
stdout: {"value": 5.3847, "unit": "m³"}
